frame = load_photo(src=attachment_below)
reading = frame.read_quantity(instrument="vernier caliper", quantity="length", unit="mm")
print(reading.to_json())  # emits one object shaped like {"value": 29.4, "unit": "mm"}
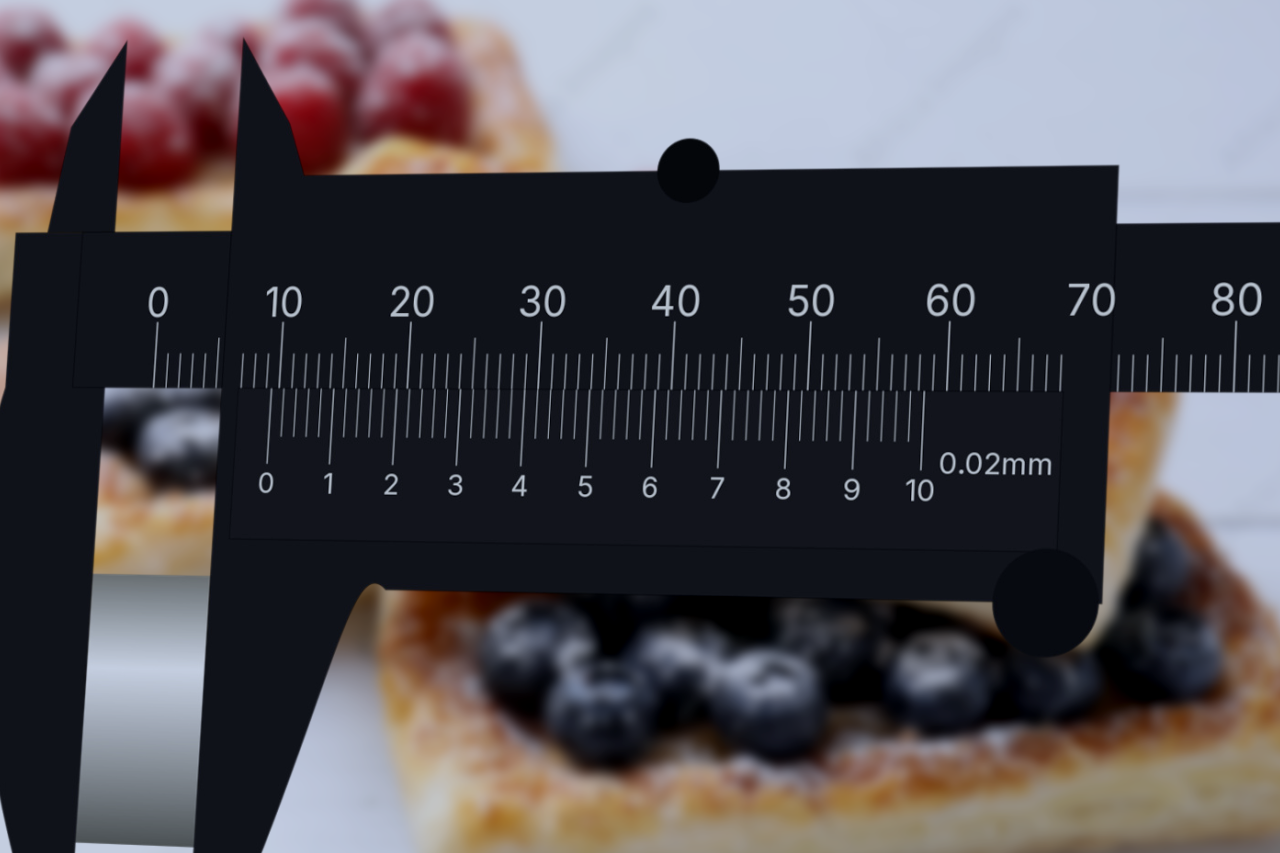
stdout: {"value": 9.4, "unit": "mm"}
